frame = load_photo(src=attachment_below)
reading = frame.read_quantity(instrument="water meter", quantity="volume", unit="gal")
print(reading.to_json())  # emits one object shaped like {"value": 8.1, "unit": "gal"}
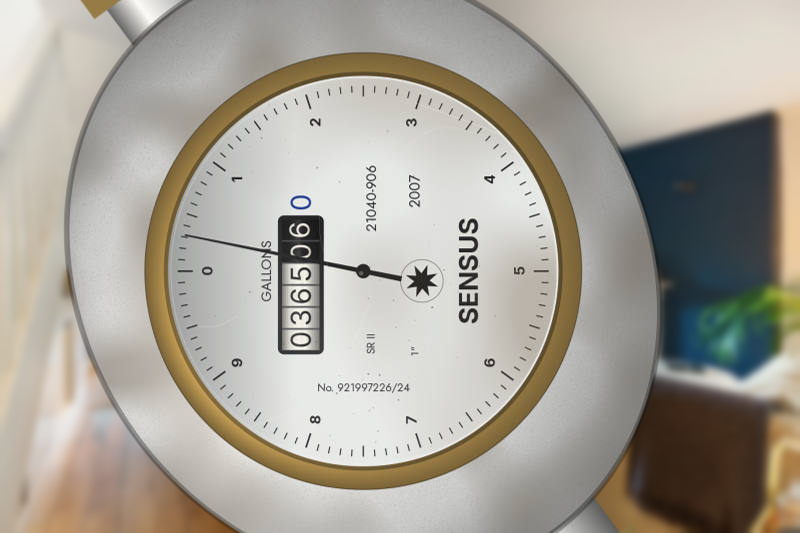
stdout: {"value": 365060.3, "unit": "gal"}
